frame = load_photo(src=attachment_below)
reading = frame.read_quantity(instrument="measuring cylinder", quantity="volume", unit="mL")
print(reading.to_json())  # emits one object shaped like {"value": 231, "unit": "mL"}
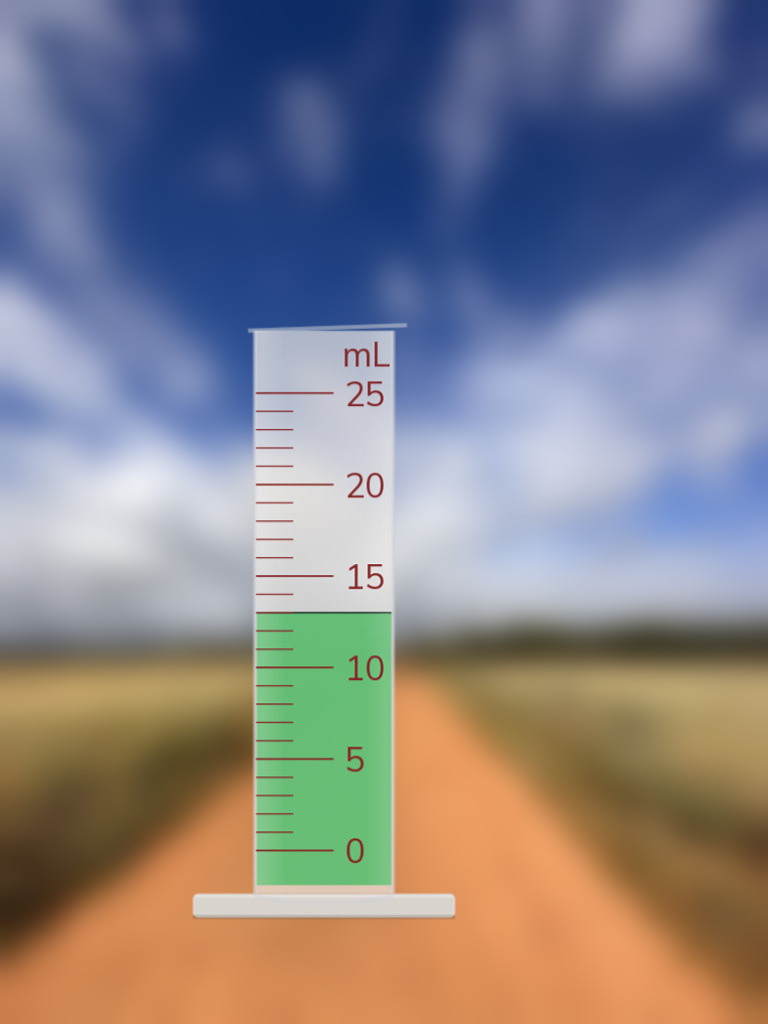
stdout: {"value": 13, "unit": "mL"}
